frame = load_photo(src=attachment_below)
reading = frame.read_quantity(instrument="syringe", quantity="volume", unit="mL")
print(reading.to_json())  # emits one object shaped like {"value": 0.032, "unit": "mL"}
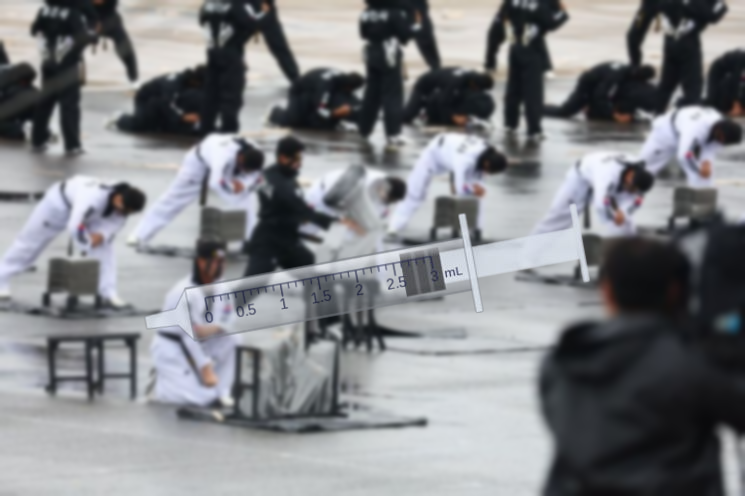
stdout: {"value": 2.6, "unit": "mL"}
